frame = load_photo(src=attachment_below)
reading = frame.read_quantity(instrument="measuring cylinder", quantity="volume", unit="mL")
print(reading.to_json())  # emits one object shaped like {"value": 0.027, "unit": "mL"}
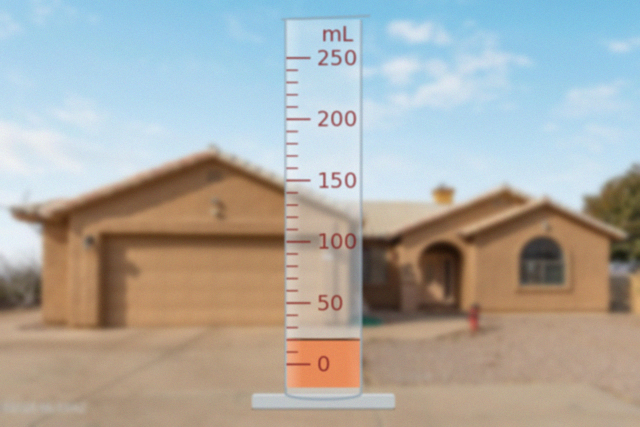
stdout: {"value": 20, "unit": "mL"}
